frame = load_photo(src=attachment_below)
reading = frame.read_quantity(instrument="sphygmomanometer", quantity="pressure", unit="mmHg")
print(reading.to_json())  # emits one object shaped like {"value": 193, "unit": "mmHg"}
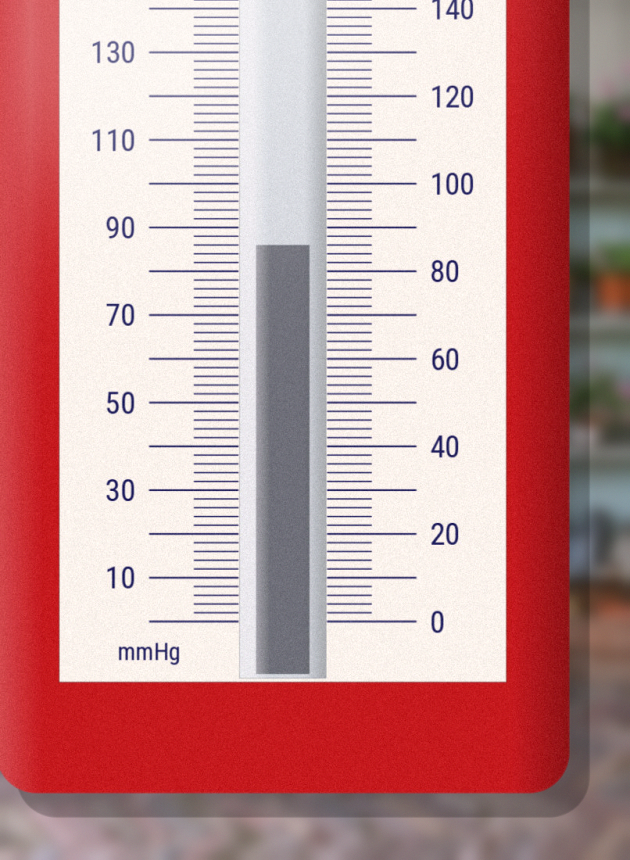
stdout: {"value": 86, "unit": "mmHg"}
